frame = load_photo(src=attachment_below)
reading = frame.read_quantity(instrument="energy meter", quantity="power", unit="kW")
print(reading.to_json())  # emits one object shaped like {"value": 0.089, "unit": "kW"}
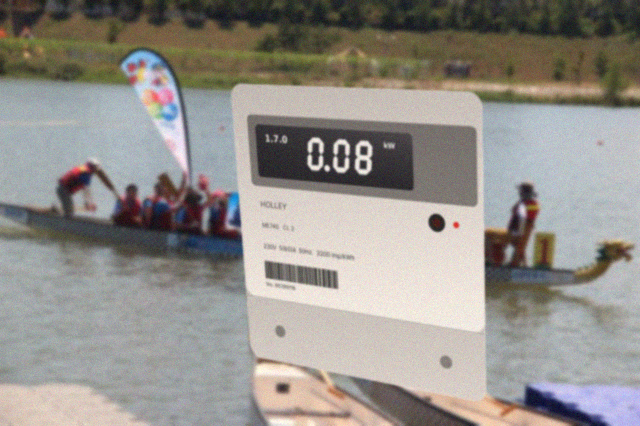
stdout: {"value": 0.08, "unit": "kW"}
